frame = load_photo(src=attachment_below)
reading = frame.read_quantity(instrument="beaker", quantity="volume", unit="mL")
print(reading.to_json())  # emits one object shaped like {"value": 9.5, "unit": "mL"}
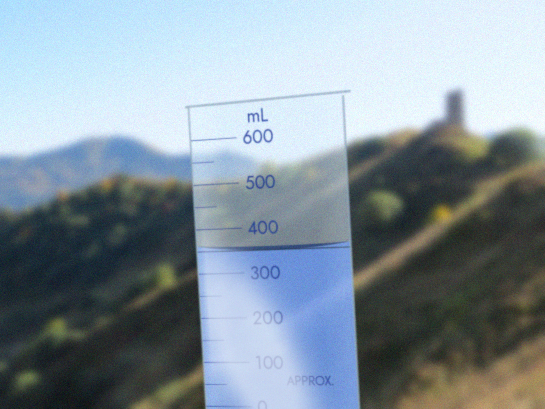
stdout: {"value": 350, "unit": "mL"}
